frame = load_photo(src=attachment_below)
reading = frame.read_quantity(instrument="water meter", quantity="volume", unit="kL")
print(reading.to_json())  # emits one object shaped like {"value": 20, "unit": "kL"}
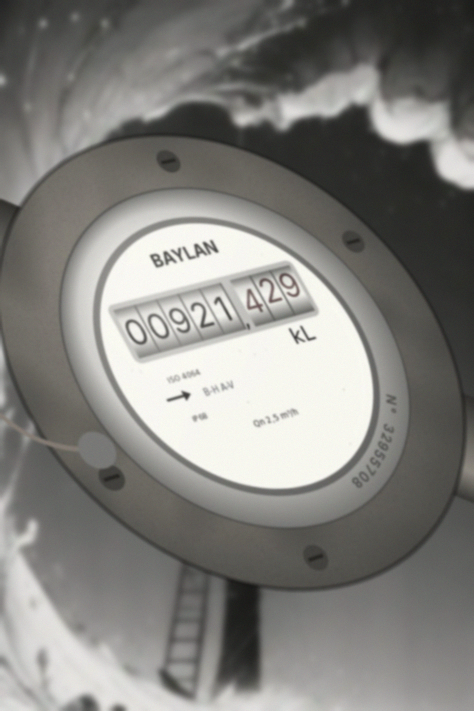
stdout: {"value": 921.429, "unit": "kL"}
